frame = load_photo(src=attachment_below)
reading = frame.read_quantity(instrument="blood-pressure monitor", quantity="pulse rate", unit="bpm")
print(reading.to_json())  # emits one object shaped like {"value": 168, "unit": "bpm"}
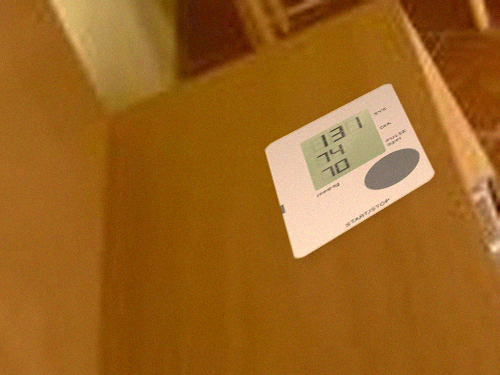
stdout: {"value": 70, "unit": "bpm"}
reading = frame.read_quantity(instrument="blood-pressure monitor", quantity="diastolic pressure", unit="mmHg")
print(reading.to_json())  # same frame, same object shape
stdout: {"value": 74, "unit": "mmHg"}
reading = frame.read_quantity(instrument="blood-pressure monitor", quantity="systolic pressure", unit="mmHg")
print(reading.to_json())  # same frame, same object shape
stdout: {"value": 131, "unit": "mmHg"}
